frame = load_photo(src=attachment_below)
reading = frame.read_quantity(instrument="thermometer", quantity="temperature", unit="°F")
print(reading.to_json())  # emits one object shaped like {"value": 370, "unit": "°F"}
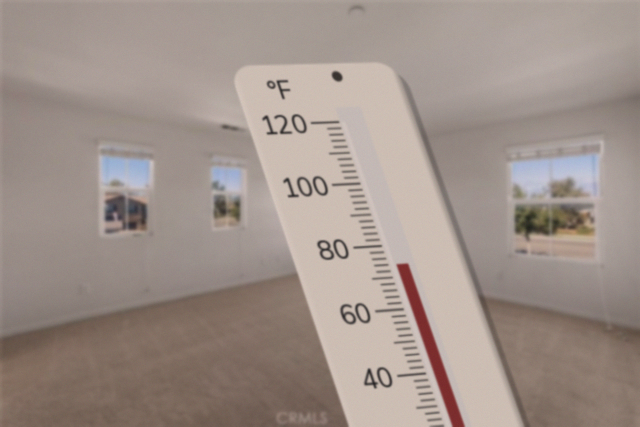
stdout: {"value": 74, "unit": "°F"}
